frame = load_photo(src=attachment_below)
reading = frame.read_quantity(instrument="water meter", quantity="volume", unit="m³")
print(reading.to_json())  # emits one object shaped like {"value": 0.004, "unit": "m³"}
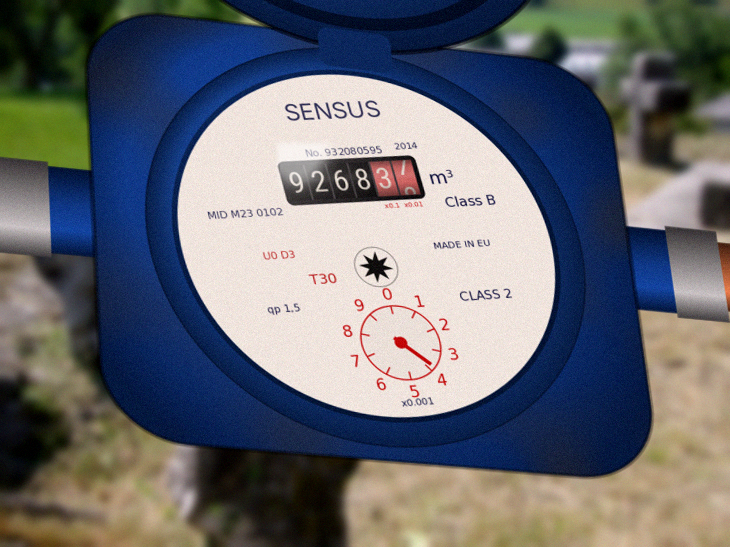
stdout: {"value": 9268.373, "unit": "m³"}
